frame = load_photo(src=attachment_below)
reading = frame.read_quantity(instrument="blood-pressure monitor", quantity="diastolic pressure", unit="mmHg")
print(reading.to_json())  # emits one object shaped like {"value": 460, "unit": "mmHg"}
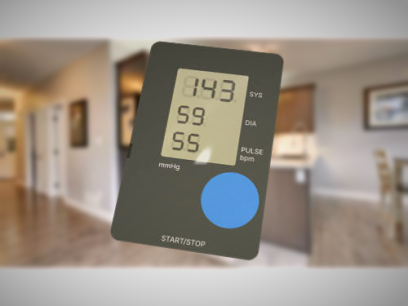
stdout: {"value": 59, "unit": "mmHg"}
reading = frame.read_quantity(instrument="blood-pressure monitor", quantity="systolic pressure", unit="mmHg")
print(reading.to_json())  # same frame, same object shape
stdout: {"value": 143, "unit": "mmHg"}
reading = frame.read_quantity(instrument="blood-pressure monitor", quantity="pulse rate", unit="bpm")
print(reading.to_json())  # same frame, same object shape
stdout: {"value": 55, "unit": "bpm"}
